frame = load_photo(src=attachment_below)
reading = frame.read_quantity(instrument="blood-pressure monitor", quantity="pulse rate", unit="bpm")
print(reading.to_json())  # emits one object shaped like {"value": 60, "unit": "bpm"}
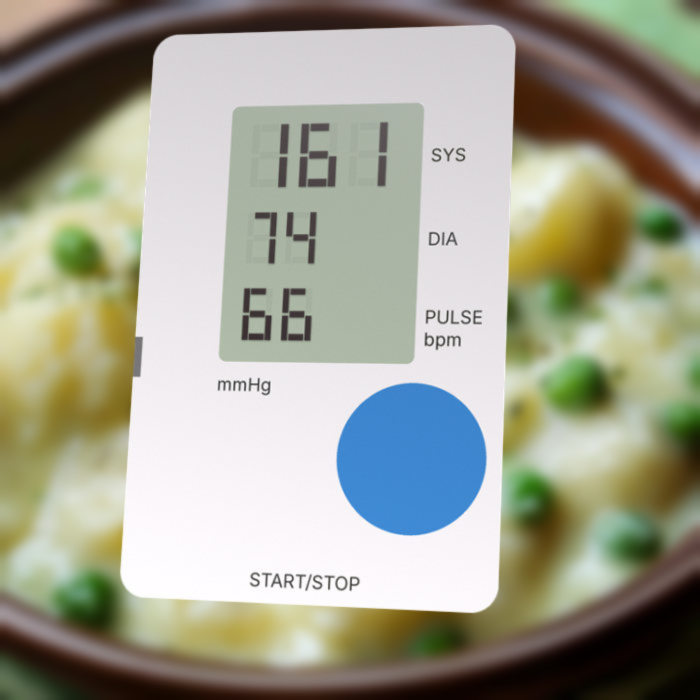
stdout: {"value": 66, "unit": "bpm"}
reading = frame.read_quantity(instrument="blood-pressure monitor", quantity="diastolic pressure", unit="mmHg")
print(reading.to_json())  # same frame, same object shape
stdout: {"value": 74, "unit": "mmHg"}
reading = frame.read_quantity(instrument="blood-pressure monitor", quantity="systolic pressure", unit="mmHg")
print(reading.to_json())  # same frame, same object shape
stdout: {"value": 161, "unit": "mmHg"}
